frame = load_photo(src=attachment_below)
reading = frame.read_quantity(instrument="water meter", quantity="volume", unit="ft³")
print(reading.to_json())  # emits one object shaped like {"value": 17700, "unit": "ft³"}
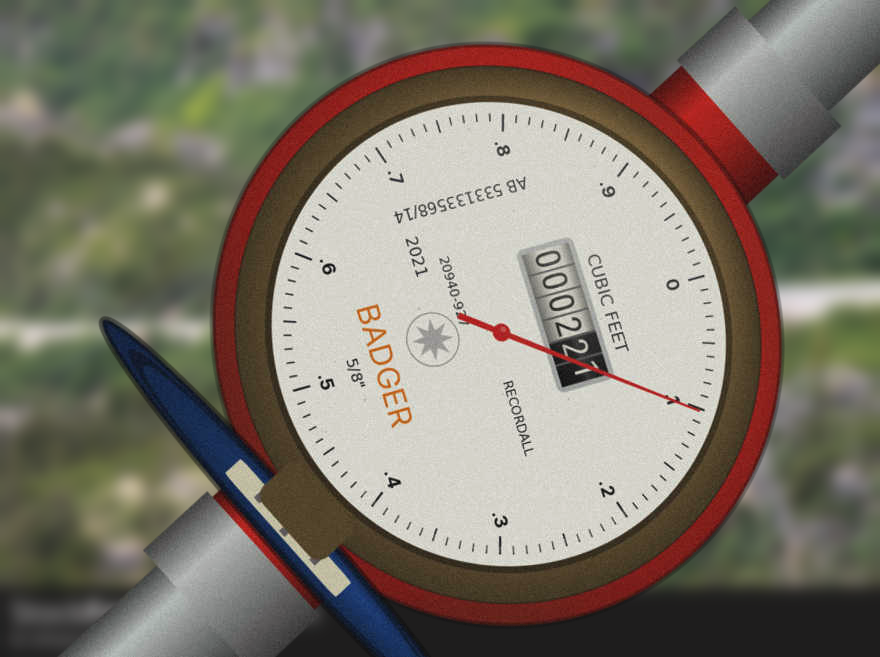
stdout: {"value": 221.10, "unit": "ft³"}
